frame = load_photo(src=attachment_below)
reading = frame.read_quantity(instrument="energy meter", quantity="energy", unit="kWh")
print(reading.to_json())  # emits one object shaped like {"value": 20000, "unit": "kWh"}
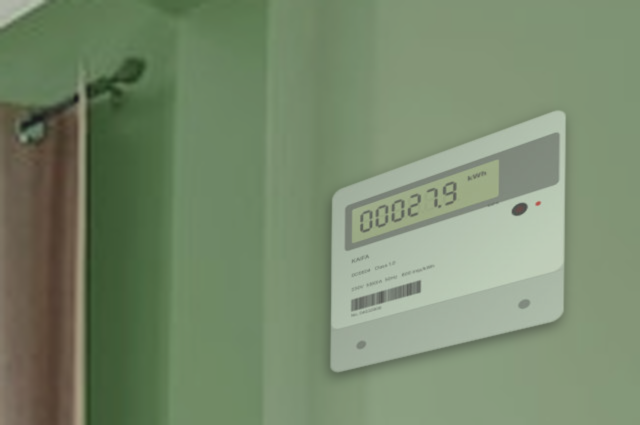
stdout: {"value": 27.9, "unit": "kWh"}
